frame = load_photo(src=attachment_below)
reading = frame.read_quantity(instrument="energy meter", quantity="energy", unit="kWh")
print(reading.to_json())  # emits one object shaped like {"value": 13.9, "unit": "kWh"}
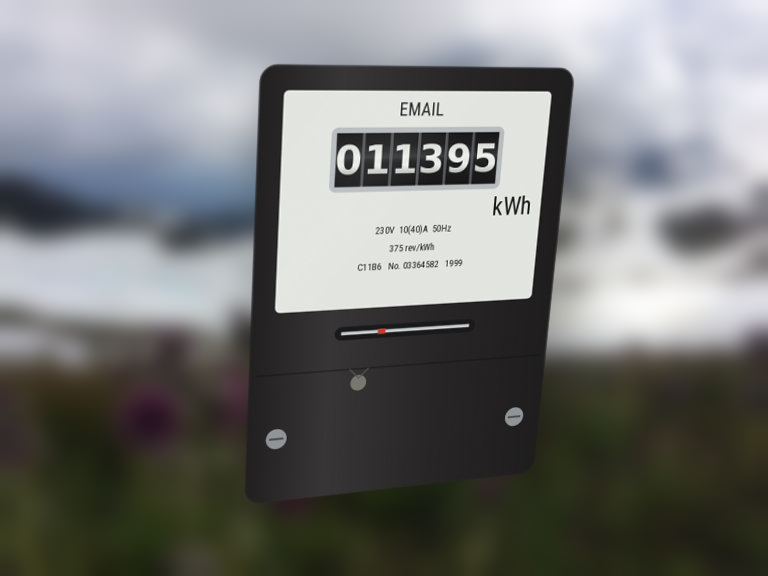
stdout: {"value": 11395, "unit": "kWh"}
